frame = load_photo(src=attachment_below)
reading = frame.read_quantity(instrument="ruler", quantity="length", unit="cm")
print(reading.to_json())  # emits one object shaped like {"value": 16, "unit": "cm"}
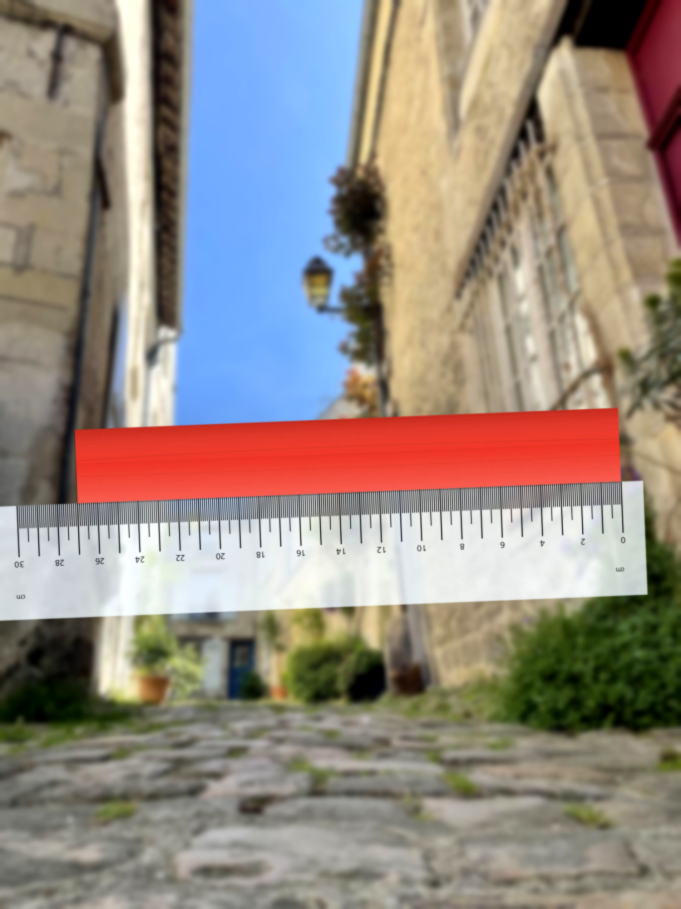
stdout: {"value": 27, "unit": "cm"}
